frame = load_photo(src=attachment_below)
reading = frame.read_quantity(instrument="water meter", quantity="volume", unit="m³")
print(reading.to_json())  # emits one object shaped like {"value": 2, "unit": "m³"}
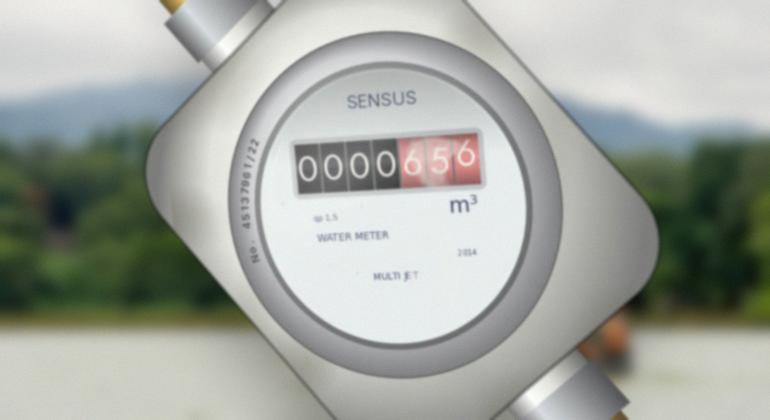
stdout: {"value": 0.656, "unit": "m³"}
